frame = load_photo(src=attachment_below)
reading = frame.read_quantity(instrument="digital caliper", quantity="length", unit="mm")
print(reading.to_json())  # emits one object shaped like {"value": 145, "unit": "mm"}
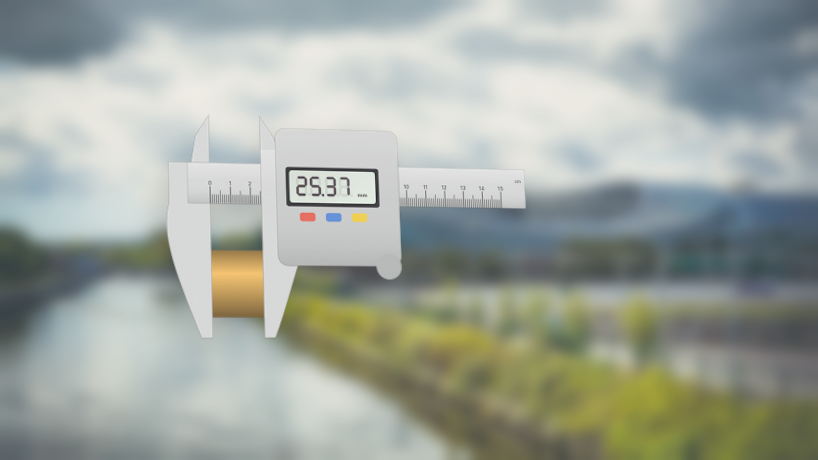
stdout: {"value": 25.37, "unit": "mm"}
